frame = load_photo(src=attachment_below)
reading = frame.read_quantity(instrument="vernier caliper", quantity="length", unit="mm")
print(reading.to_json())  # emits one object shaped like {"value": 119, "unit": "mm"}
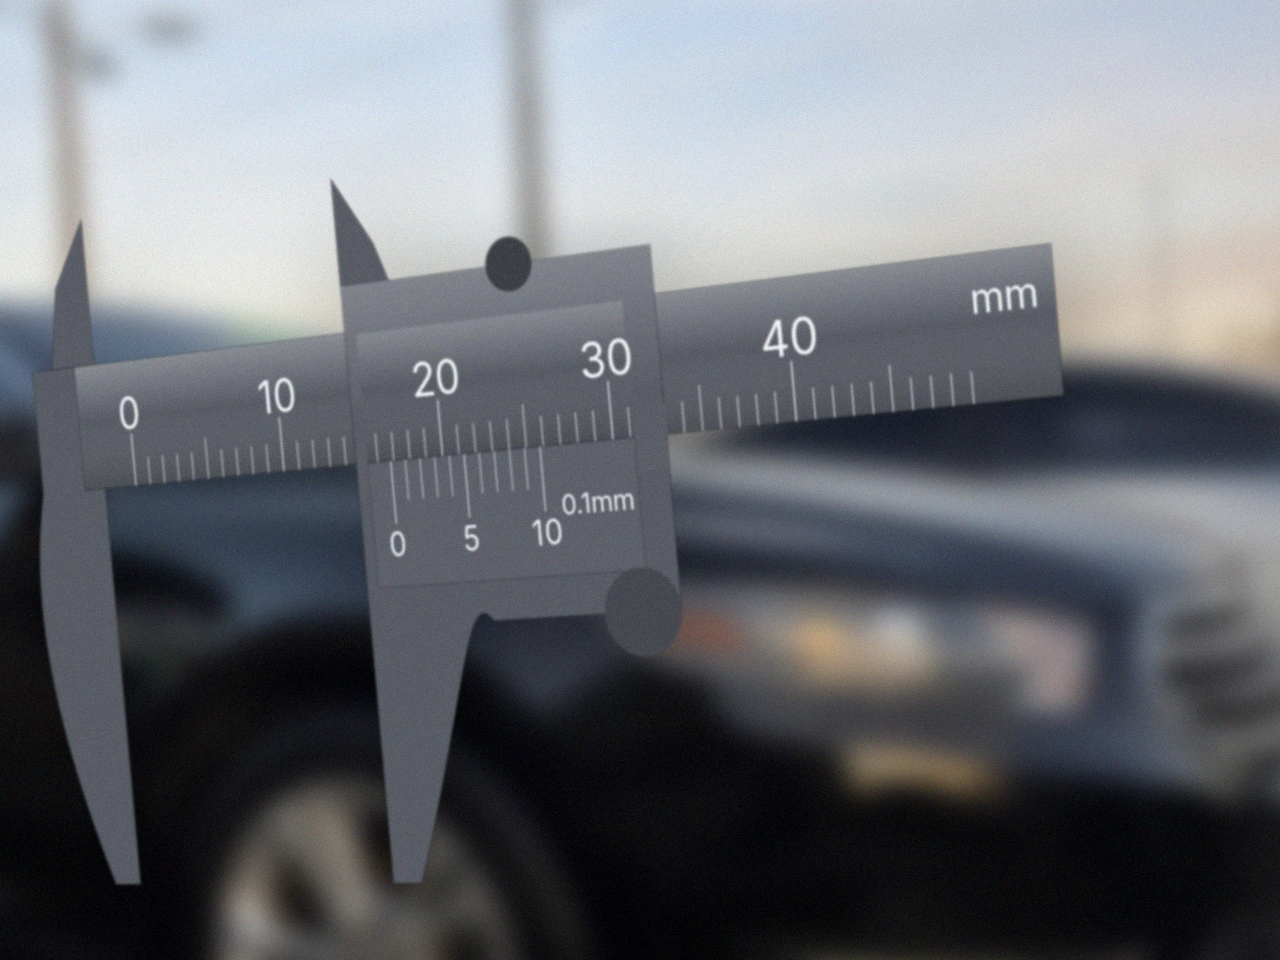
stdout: {"value": 16.8, "unit": "mm"}
